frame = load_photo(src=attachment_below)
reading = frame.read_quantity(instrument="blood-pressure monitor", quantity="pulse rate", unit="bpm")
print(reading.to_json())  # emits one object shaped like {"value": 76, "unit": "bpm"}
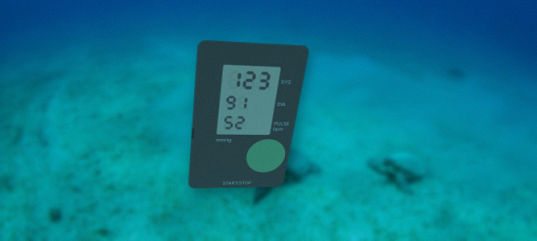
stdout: {"value": 52, "unit": "bpm"}
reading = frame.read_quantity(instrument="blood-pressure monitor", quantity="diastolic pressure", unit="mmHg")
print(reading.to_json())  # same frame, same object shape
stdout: {"value": 91, "unit": "mmHg"}
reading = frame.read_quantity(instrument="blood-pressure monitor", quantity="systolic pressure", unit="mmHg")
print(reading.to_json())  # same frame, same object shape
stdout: {"value": 123, "unit": "mmHg"}
